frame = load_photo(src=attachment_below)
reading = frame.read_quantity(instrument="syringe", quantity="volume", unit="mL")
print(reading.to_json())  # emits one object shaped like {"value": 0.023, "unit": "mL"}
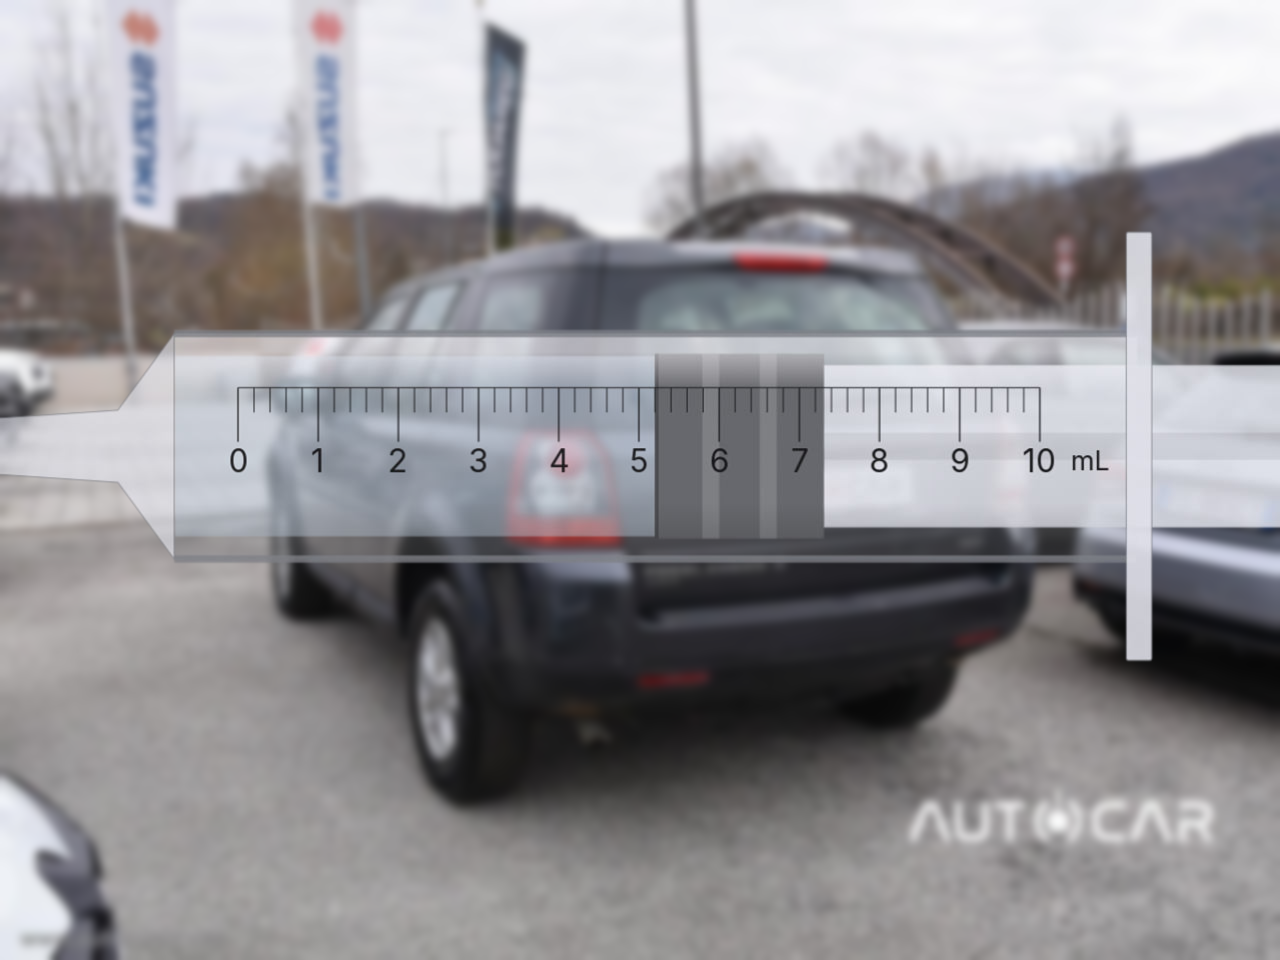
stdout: {"value": 5.2, "unit": "mL"}
